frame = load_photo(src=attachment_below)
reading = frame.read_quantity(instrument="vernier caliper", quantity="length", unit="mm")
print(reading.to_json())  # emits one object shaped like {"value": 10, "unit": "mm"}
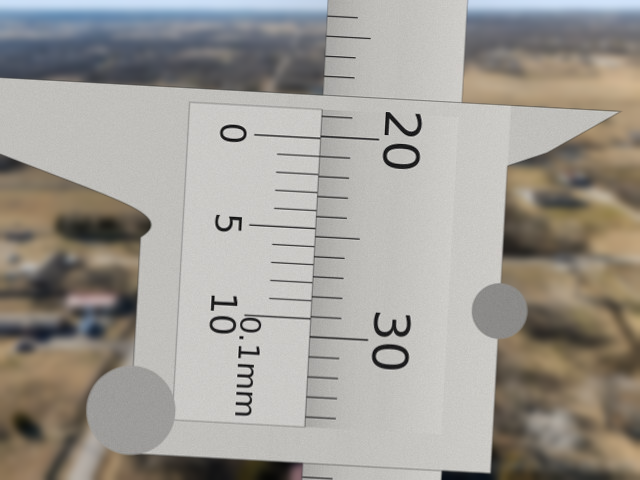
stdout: {"value": 20.1, "unit": "mm"}
